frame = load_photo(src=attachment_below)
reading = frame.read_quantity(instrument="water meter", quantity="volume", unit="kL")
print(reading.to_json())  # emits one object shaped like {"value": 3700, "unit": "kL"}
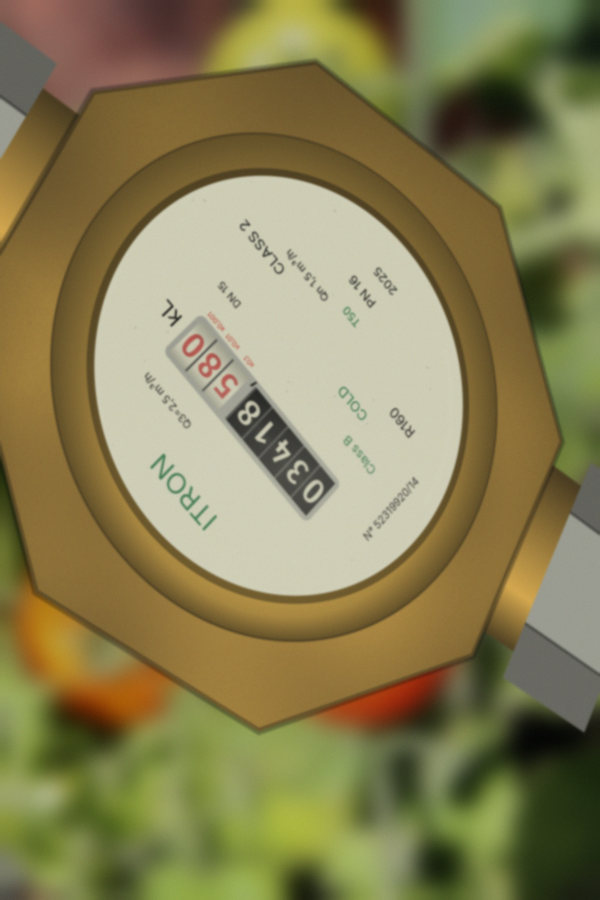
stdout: {"value": 3418.580, "unit": "kL"}
